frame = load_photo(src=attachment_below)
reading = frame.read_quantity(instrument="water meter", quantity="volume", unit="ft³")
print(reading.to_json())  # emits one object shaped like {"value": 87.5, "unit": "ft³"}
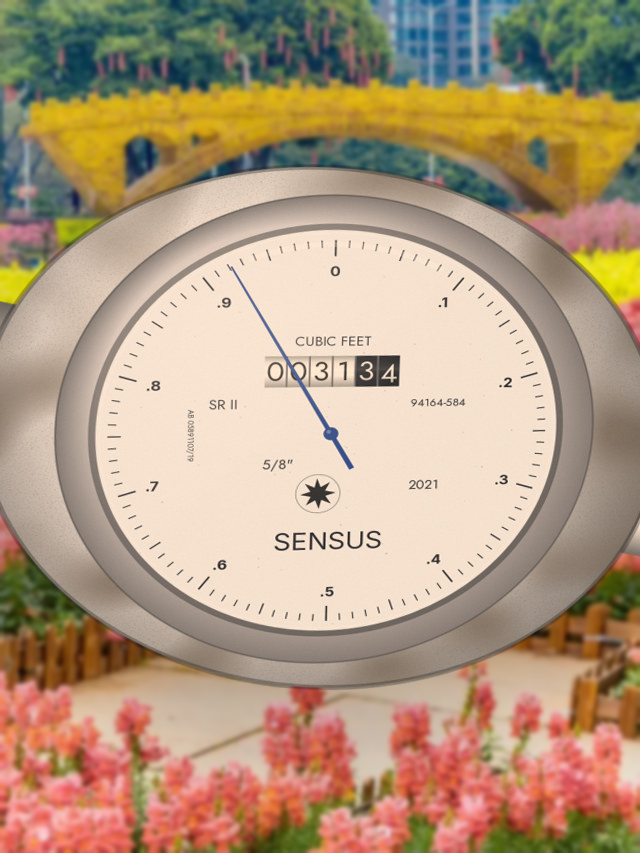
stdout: {"value": 3133.92, "unit": "ft³"}
